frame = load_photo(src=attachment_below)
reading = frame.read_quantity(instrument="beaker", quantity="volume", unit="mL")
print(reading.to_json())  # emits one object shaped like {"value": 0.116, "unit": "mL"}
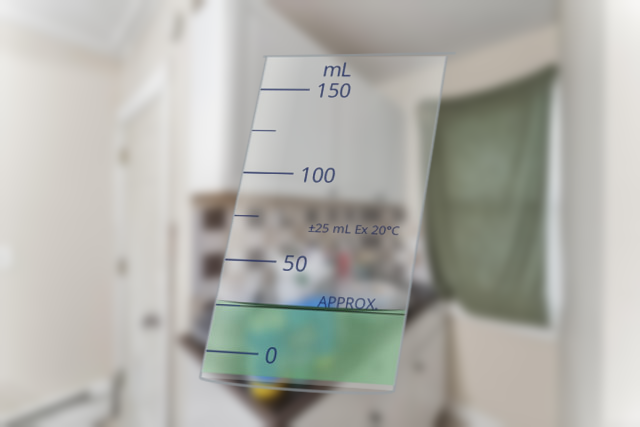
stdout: {"value": 25, "unit": "mL"}
